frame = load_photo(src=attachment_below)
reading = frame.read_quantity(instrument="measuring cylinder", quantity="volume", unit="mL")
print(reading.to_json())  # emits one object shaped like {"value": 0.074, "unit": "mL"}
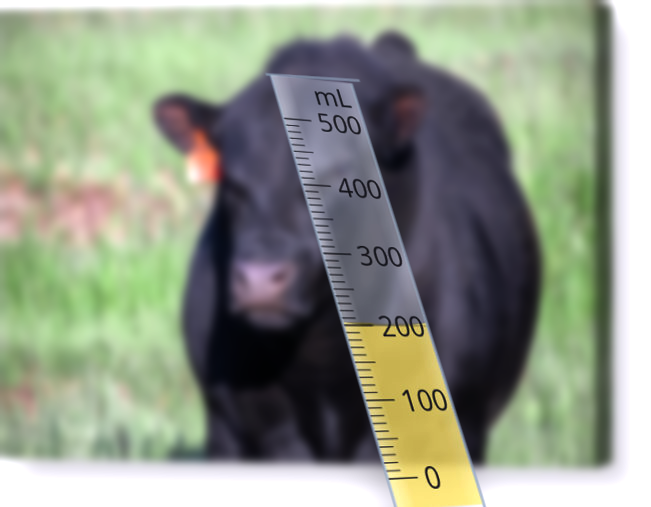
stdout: {"value": 200, "unit": "mL"}
